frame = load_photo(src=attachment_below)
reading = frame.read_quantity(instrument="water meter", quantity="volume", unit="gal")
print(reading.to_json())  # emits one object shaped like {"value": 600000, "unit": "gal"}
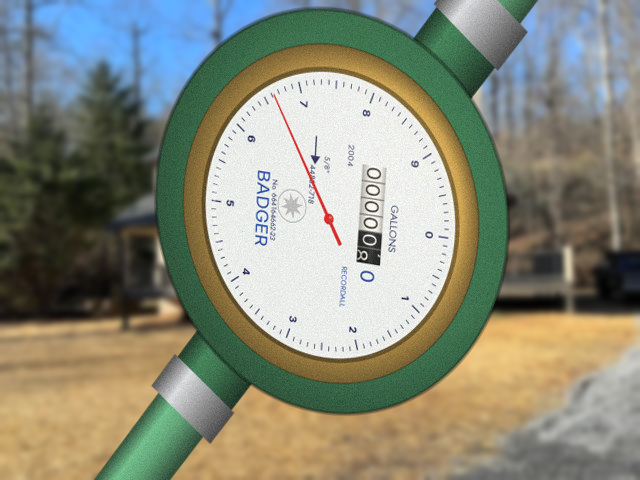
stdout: {"value": 76.6, "unit": "gal"}
